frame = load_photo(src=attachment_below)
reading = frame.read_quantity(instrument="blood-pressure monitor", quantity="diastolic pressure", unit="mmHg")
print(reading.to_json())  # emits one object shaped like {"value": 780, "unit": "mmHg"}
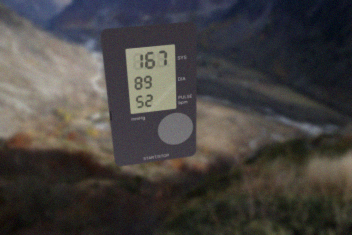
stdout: {"value": 89, "unit": "mmHg"}
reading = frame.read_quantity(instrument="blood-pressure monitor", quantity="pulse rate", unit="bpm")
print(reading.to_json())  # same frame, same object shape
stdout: {"value": 52, "unit": "bpm"}
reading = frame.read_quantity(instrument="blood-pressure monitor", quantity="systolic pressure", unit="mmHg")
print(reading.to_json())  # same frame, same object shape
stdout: {"value": 167, "unit": "mmHg"}
